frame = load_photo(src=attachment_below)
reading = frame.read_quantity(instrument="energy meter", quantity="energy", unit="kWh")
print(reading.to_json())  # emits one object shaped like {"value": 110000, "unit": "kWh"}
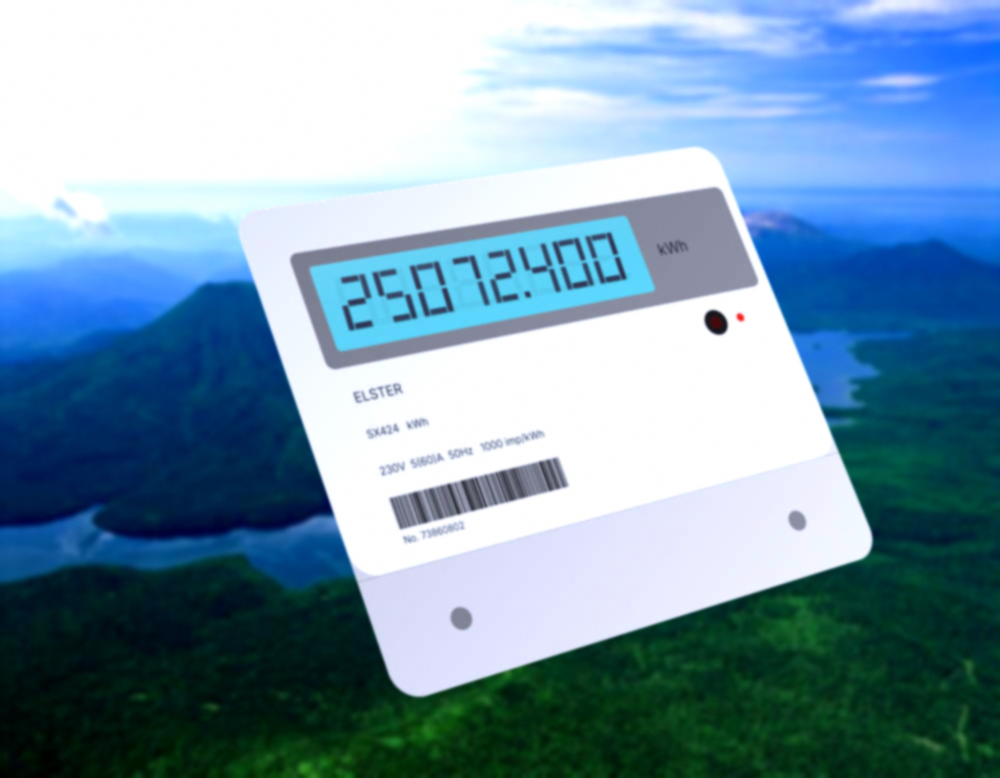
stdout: {"value": 25072.400, "unit": "kWh"}
